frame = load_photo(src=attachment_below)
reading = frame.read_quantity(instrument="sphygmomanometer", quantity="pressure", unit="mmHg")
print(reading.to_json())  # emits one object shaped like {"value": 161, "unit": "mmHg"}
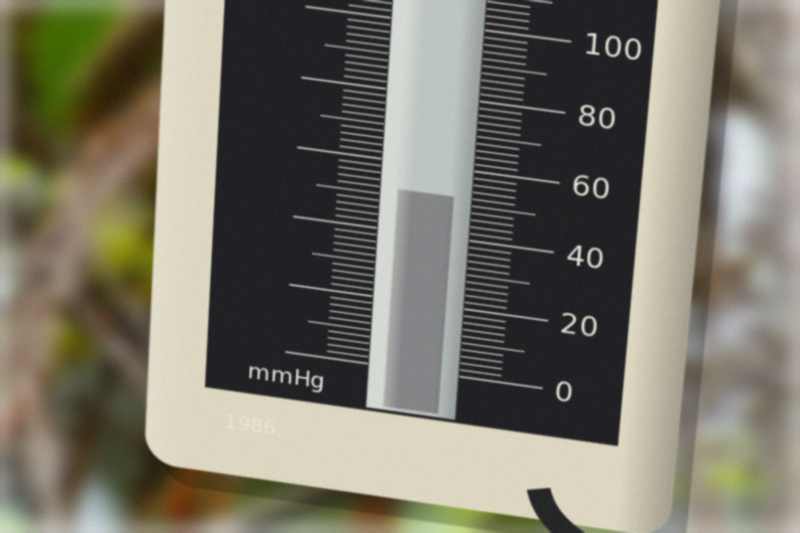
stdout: {"value": 52, "unit": "mmHg"}
